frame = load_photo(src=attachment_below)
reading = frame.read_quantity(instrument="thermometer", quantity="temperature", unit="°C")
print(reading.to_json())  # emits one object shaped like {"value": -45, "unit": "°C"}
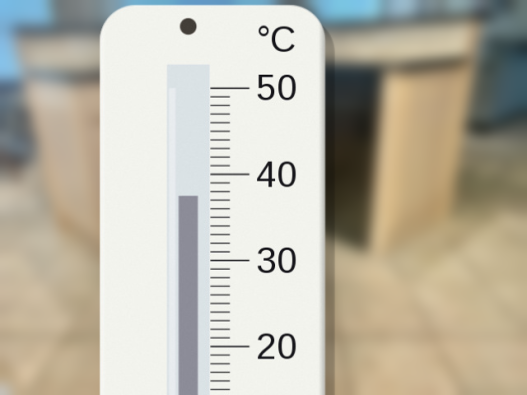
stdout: {"value": 37.5, "unit": "°C"}
